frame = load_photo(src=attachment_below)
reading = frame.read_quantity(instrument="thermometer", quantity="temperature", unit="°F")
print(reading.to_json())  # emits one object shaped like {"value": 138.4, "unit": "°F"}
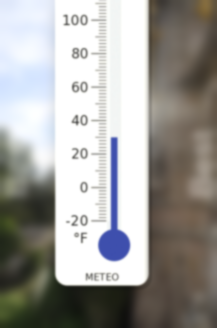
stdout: {"value": 30, "unit": "°F"}
